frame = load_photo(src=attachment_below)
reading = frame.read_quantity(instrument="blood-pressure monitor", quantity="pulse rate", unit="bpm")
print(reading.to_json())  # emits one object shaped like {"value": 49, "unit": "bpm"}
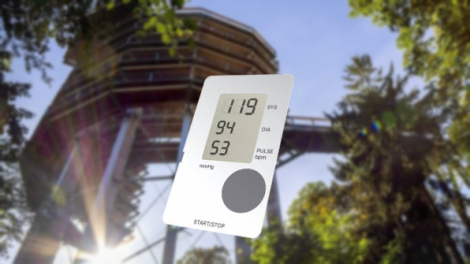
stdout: {"value": 53, "unit": "bpm"}
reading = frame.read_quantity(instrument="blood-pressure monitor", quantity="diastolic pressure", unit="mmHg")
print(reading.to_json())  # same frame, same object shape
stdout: {"value": 94, "unit": "mmHg"}
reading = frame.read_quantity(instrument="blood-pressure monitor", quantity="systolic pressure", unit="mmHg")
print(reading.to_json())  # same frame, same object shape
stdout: {"value": 119, "unit": "mmHg"}
